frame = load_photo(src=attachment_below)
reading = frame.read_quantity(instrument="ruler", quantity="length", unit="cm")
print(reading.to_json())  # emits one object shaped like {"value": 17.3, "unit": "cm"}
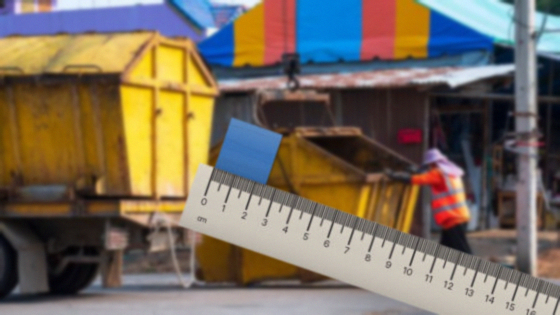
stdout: {"value": 2.5, "unit": "cm"}
